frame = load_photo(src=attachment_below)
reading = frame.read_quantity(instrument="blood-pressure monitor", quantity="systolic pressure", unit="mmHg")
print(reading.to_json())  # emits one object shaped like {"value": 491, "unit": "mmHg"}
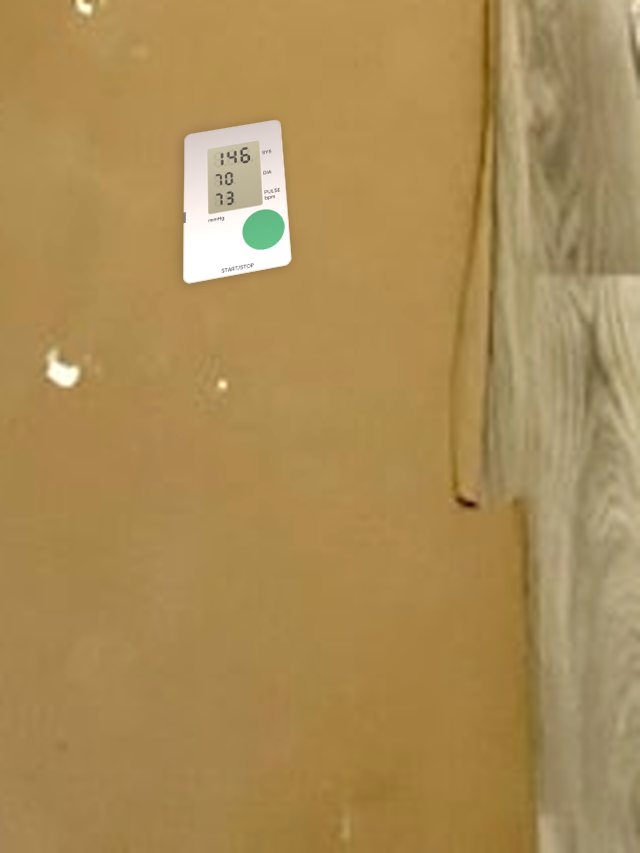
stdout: {"value": 146, "unit": "mmHg"}
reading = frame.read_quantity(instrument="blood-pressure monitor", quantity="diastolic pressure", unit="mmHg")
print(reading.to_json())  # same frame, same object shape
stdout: {"value": 70, "unit": "mmHg"}
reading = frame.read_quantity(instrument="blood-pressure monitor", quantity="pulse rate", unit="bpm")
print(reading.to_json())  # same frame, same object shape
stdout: {"value": 73, "unit": "bpm"}
